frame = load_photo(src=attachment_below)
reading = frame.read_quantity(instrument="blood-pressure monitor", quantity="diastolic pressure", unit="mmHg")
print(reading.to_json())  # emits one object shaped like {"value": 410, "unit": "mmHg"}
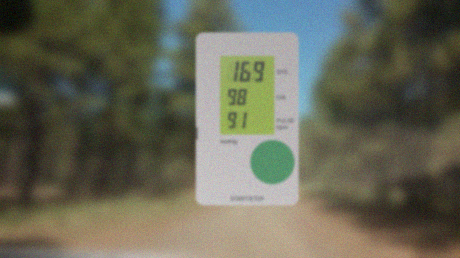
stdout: {"value": 98, "unit": "mmHg"}
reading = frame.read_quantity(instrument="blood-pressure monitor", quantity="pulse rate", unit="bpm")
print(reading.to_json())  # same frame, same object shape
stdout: {"value": 91, "unit": "bpm"}
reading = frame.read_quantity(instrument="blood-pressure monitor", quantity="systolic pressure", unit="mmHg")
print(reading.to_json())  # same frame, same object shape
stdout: {"value": 169, "unit": "mmHg"}
